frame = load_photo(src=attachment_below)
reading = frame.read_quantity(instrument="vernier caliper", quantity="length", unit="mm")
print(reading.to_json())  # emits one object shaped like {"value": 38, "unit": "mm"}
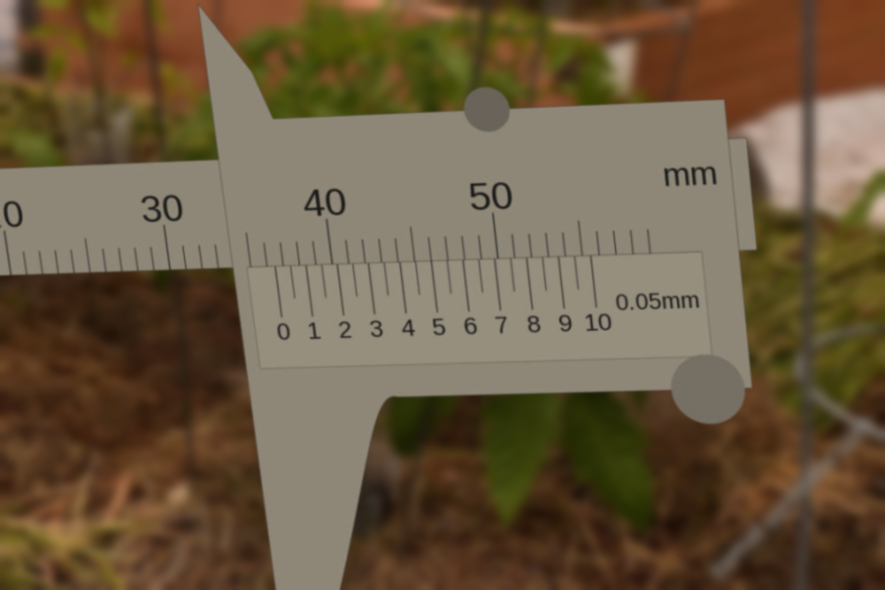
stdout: {"value": 36.5, "unit": "mm"}
